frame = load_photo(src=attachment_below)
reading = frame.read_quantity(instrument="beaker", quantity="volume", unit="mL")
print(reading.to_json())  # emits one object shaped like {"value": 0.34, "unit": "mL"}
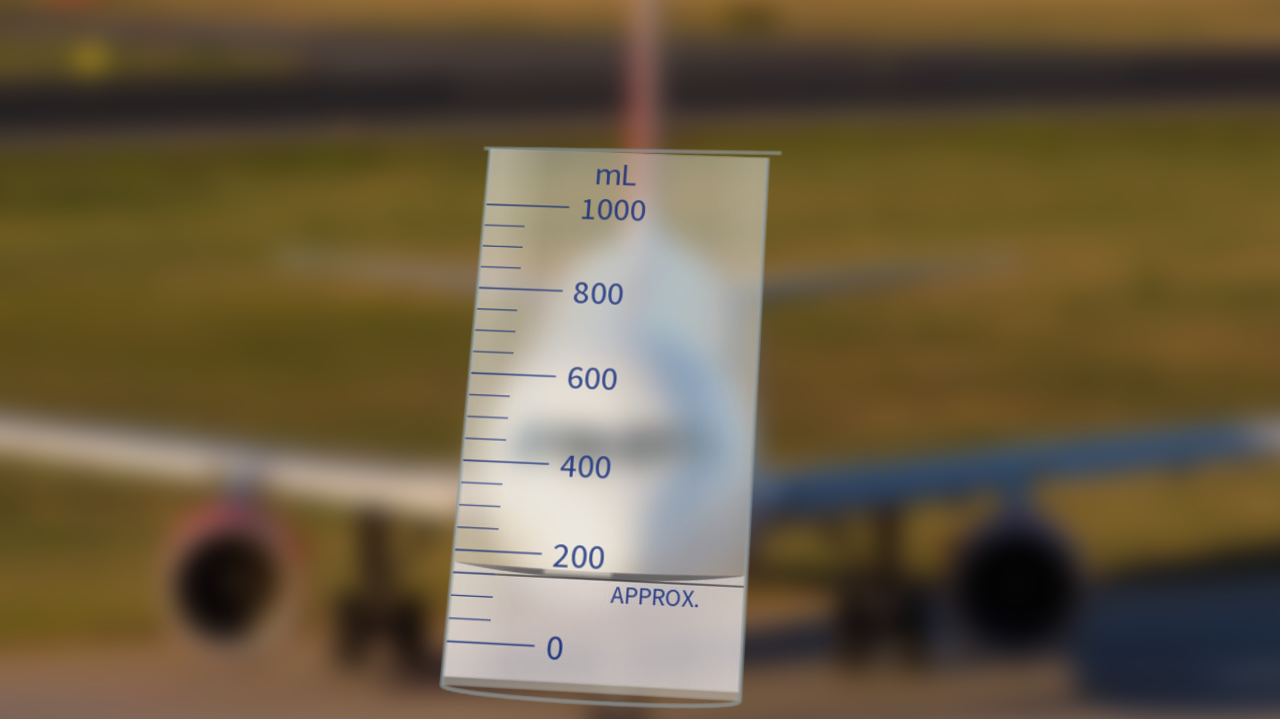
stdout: {"value": 150, "unit": "mL"}
